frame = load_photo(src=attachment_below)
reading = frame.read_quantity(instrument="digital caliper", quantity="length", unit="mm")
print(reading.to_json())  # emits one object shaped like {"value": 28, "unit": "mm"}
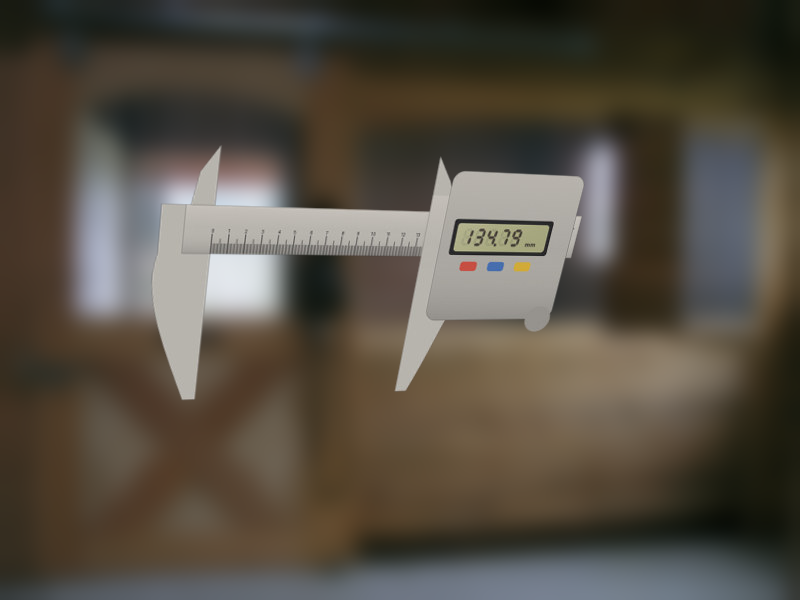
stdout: {"value": 134.79, "unit": "mm"}
